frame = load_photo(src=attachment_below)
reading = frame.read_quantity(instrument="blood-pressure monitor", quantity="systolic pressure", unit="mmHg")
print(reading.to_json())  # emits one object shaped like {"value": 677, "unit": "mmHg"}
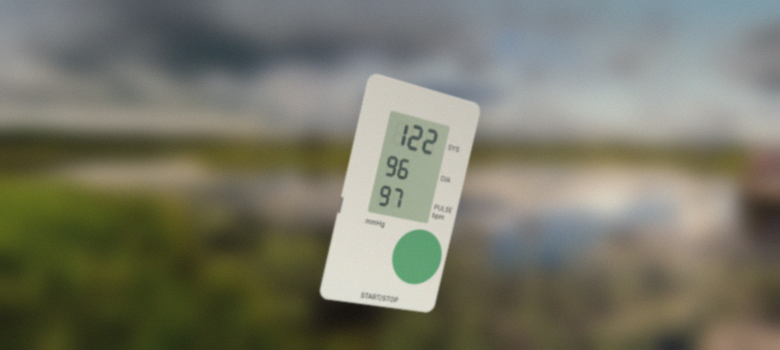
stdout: {"value": 122, "unit": "mmHg"}
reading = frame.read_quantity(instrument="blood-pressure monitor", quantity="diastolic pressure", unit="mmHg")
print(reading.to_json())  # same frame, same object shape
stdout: {"value": 96, "unit": "mmHg"}
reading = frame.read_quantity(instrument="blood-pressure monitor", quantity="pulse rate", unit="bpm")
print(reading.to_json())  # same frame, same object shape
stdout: {"value": 97, "unit": "bpm"}
